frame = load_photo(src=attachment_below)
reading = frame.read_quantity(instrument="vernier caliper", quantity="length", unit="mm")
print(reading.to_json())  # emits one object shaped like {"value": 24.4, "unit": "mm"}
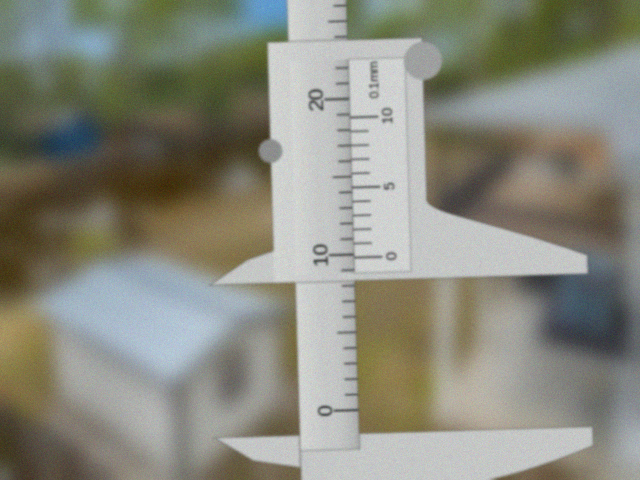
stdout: {"value": 9.8, "unit": "mm"}
